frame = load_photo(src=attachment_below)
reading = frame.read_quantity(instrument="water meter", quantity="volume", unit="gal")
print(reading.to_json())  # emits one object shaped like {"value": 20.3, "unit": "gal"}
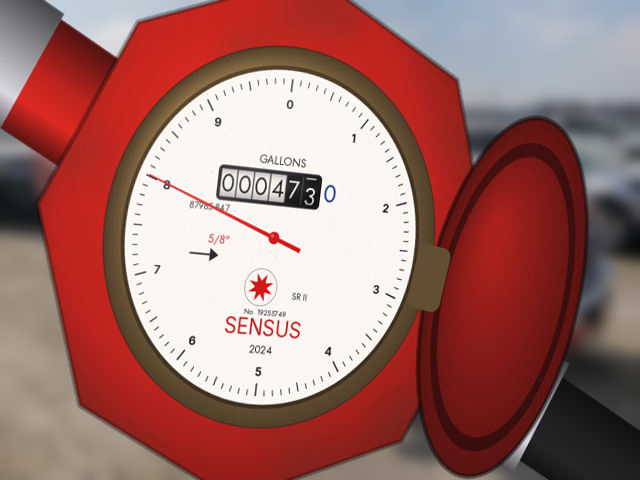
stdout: {"value": 4728.0, "unit": "gal"}
